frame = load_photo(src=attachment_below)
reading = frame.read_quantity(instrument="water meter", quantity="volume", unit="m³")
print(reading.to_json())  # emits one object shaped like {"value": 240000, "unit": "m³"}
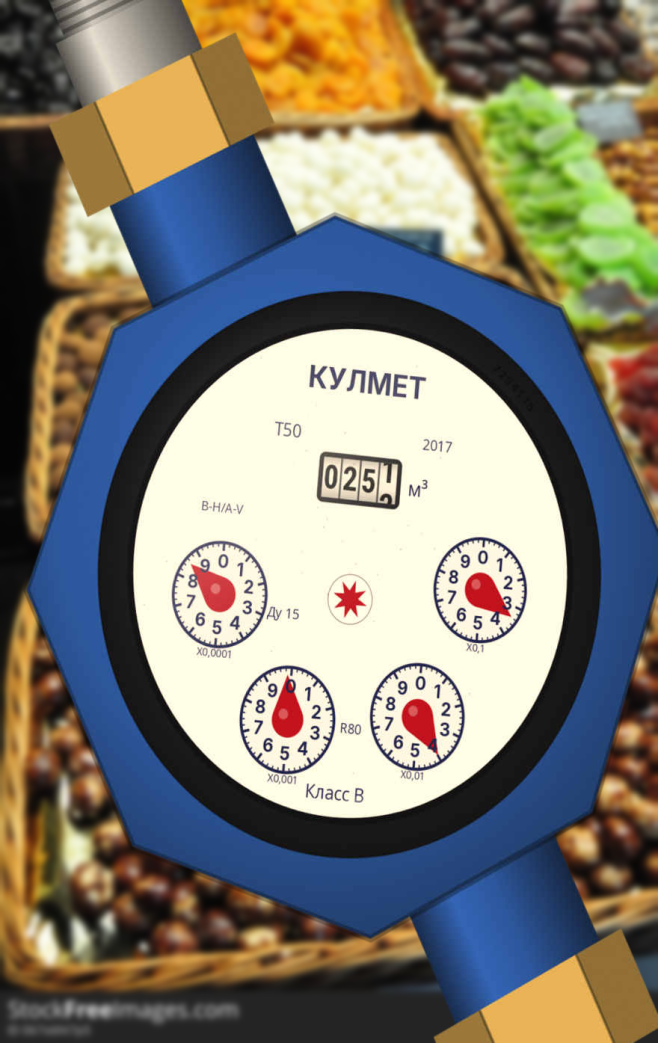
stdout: {"value": 251.3398, "unit": "m³"}
